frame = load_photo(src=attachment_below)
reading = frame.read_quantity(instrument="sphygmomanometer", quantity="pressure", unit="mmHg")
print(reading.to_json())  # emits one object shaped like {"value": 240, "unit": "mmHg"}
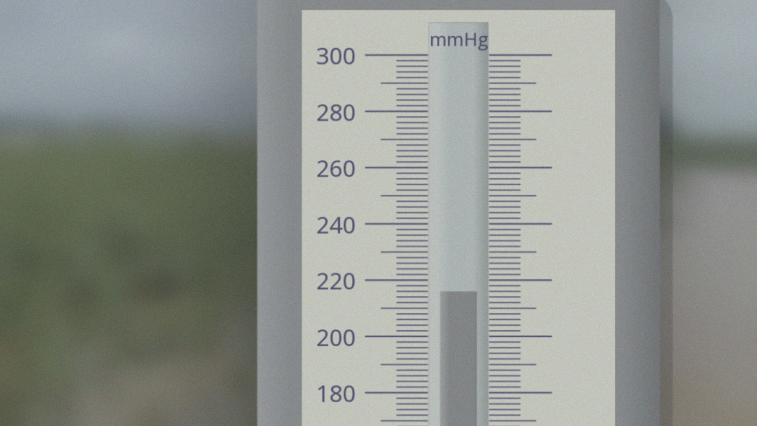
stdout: {"value": 216, "unit": "mmHg"}
